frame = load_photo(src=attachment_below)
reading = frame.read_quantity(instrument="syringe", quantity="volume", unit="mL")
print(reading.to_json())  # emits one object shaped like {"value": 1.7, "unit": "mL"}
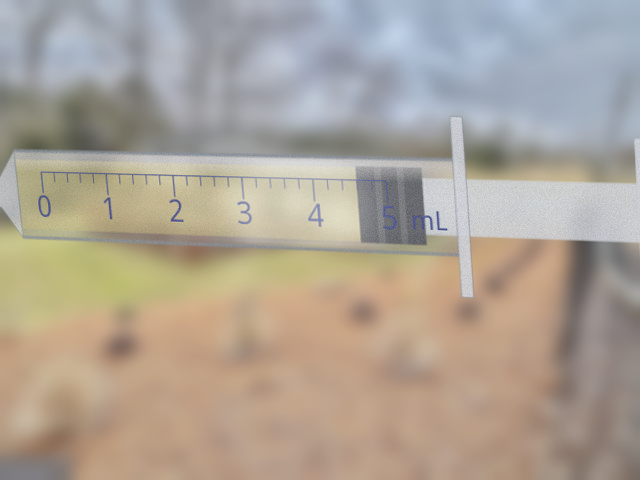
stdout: {"value": 4.6, "unit": "mL"}
